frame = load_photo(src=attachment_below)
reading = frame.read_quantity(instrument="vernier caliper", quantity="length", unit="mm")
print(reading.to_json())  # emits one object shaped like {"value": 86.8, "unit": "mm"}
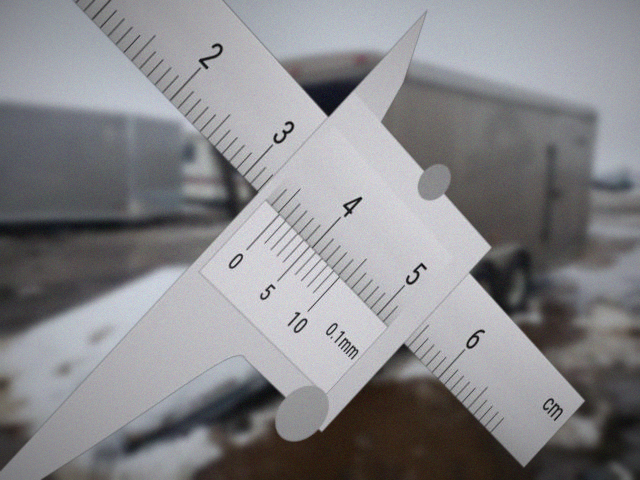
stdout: {"value": 35.2, "unit": "mm"}
